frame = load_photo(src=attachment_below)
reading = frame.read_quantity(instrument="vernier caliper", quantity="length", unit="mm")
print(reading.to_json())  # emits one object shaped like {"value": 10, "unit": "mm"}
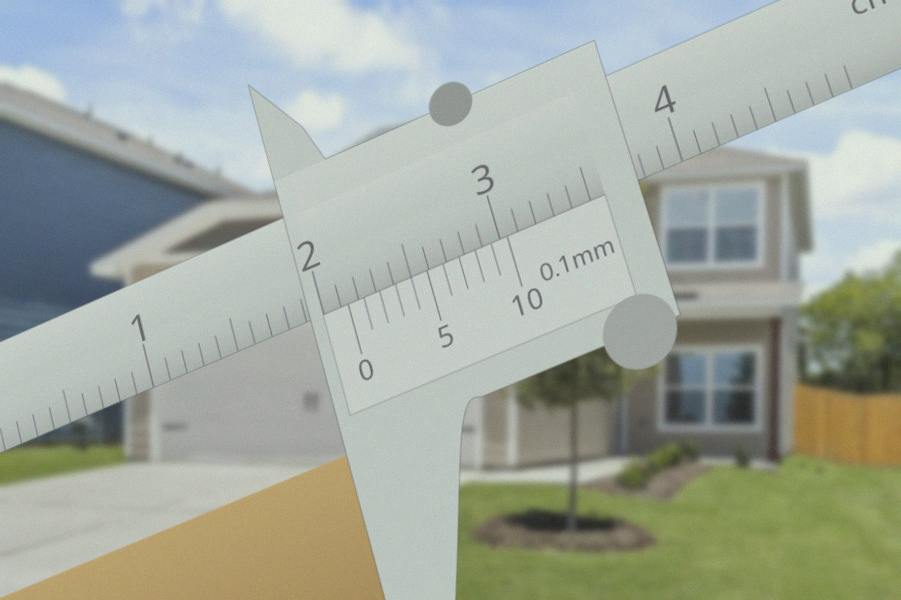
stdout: {"value": 21.4, "unit": "mm"}
